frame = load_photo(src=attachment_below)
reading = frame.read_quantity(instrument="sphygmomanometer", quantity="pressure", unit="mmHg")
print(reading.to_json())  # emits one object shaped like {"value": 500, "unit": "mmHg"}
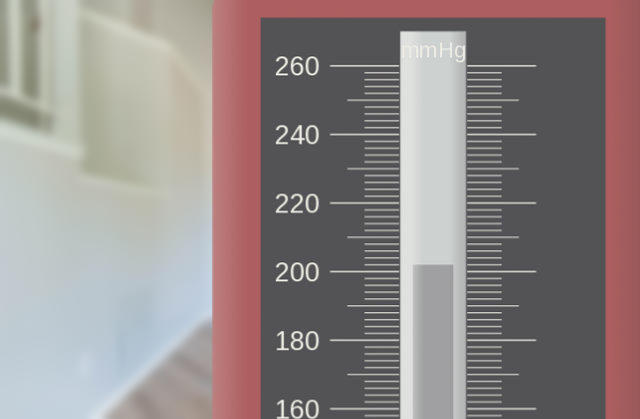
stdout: {"value": 202, "unit": "mmHg"}
